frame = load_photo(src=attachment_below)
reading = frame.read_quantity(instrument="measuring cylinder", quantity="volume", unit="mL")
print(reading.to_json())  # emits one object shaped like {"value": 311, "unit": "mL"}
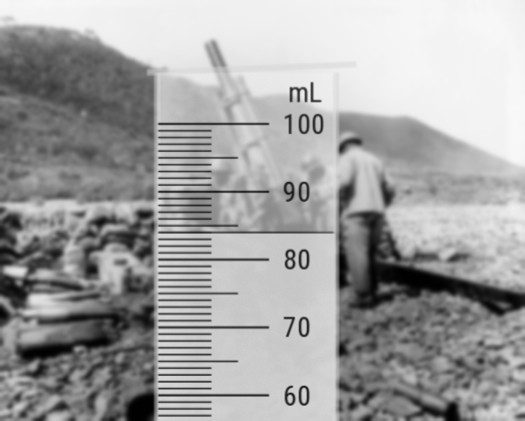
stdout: {"value": 84, "unit": "mL"}
